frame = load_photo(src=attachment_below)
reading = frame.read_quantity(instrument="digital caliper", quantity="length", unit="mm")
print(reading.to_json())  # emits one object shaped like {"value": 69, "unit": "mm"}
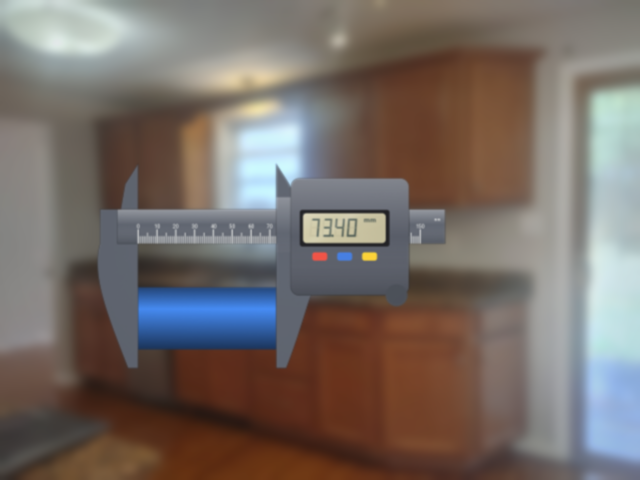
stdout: {"value": 73.40, "unit": "mm"}
